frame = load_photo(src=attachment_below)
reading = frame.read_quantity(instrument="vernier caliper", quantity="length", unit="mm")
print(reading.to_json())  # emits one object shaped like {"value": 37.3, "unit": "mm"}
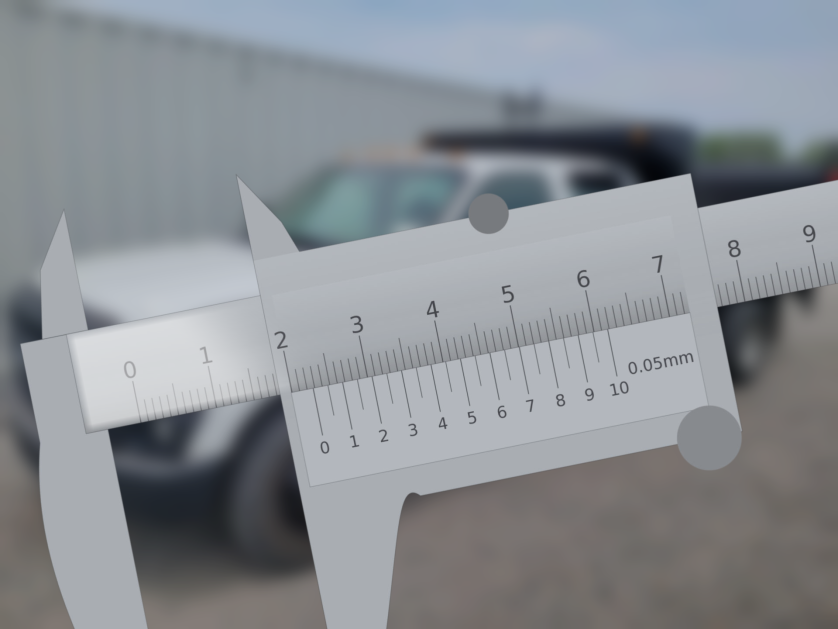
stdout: {"value": 22.8, "unit": "mm"}
